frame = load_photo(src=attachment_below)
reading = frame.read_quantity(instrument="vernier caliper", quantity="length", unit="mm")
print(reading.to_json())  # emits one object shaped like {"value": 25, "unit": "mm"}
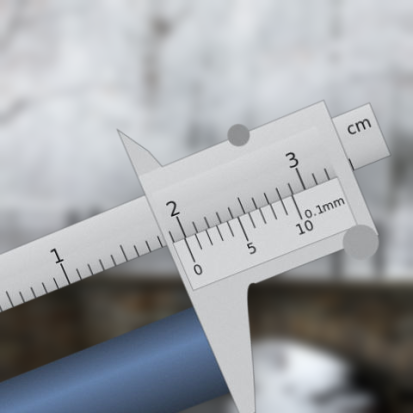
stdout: {"value": 19.9, "unit": "mm"}
